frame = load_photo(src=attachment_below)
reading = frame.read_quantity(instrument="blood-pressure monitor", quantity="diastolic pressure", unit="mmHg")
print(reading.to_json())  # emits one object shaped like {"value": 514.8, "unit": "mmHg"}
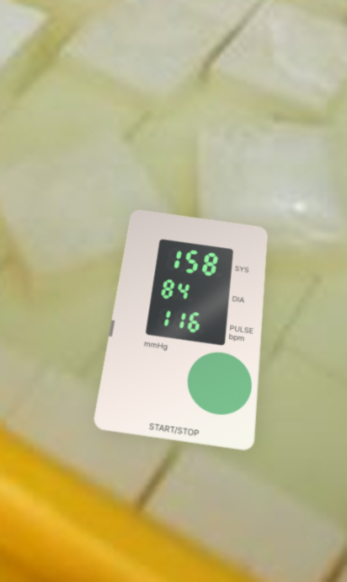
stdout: {"value": 84, "unit": "mmHg"}
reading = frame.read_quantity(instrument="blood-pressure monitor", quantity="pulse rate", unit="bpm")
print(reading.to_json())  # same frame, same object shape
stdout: {"value": 116, "unit": "bpm"}
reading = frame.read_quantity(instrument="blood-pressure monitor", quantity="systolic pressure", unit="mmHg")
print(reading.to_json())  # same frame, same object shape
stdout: {"value": 158, "unit": "mmHg"}
